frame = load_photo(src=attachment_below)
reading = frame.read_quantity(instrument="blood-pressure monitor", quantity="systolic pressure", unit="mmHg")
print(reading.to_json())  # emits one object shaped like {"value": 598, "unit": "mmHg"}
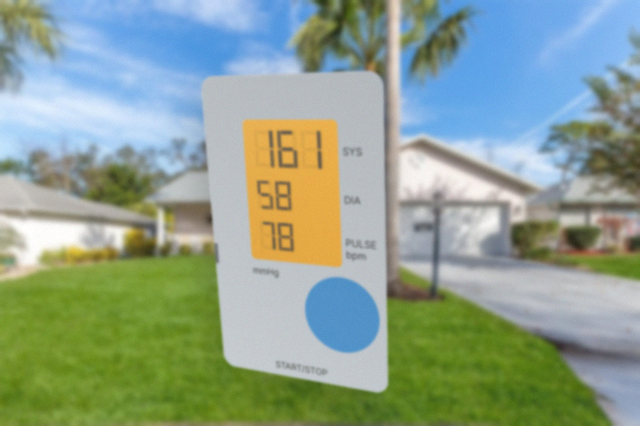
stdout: {"value": 161, "unit": "mmHg"}
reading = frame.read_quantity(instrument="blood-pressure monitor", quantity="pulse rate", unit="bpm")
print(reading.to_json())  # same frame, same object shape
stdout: {"value": 78, "unit": "bpm"}
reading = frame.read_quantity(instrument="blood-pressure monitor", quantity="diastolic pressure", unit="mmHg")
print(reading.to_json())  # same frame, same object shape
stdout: {"value": 58, "unit": "mmHg"}
